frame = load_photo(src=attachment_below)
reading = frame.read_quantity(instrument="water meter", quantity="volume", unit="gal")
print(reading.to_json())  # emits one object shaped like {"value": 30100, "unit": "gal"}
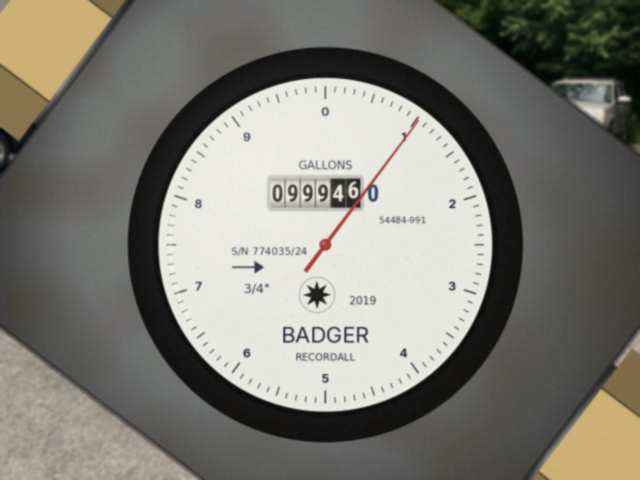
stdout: {"value": 999461.0, "unit": "gal"}
